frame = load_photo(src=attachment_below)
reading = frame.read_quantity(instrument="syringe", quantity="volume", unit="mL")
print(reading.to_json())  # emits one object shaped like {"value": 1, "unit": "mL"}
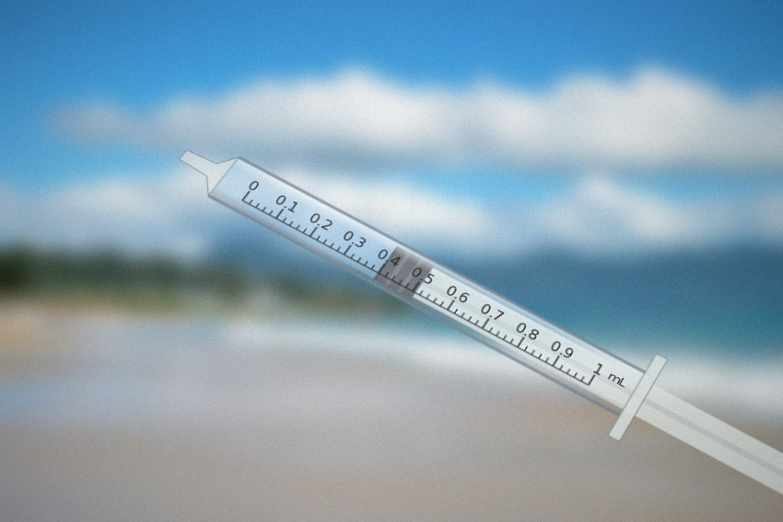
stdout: {"value": 0.4, "unit": "mL"}
